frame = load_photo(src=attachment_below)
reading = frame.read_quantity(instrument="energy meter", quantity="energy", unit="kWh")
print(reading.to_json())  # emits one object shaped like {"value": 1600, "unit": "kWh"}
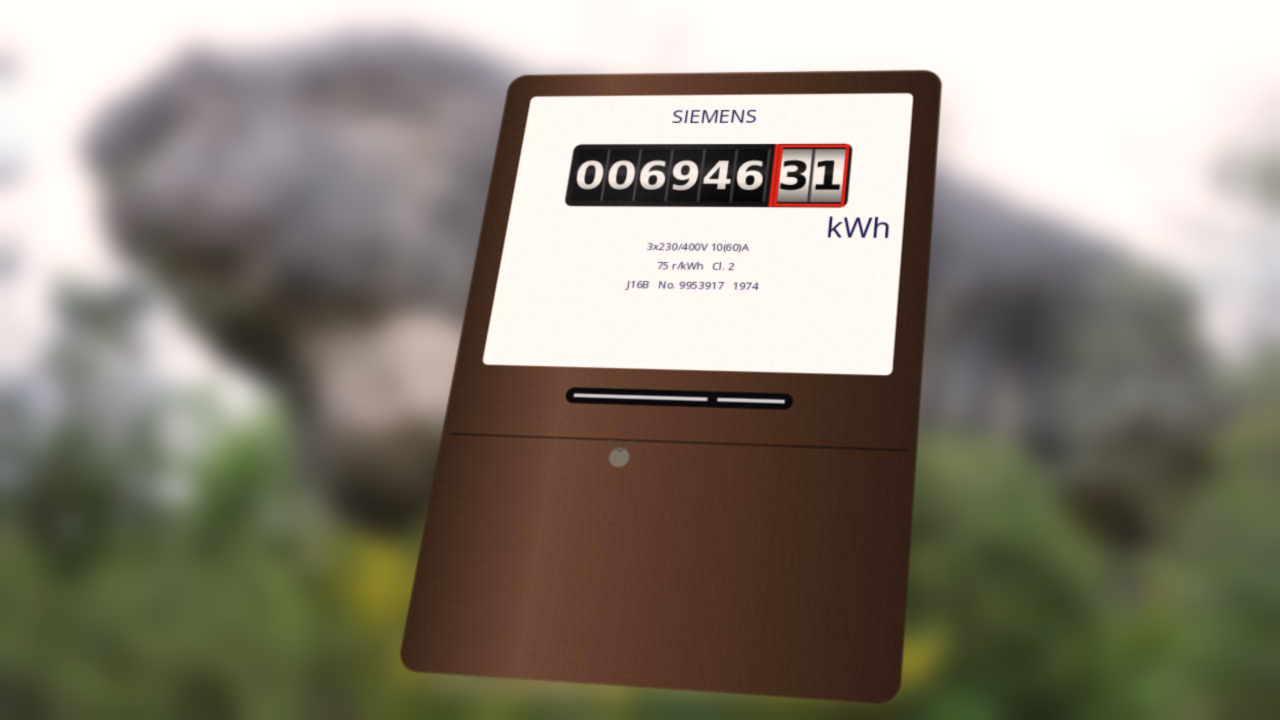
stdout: {"value": 6946.31, "unit": "kWh"}
